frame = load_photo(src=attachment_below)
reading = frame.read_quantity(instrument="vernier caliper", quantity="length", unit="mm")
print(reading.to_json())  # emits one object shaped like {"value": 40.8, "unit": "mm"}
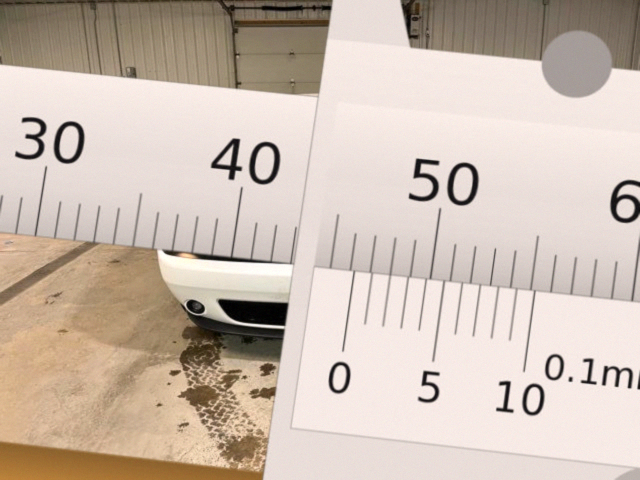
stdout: {"value": 46.2, "unit": "mm"}
